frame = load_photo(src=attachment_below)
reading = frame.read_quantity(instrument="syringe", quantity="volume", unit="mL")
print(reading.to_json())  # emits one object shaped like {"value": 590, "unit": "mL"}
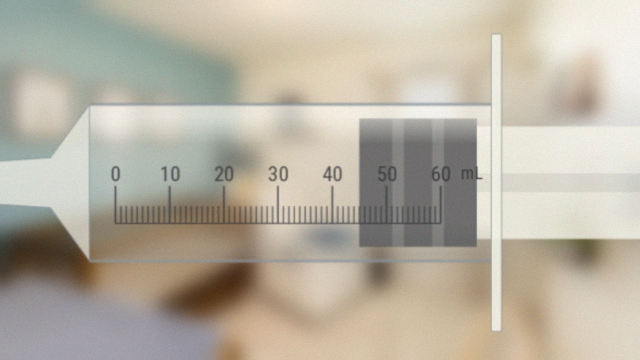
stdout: {"value": 45, "unit": "mL"}
